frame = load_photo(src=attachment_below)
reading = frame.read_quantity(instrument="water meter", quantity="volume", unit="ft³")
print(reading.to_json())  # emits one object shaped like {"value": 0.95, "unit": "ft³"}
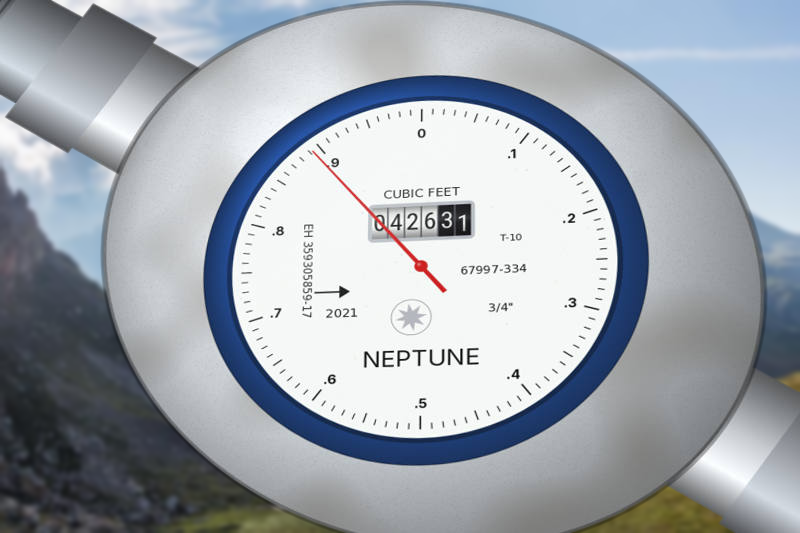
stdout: {"value": 42630.89, "unit": "ft³"}
